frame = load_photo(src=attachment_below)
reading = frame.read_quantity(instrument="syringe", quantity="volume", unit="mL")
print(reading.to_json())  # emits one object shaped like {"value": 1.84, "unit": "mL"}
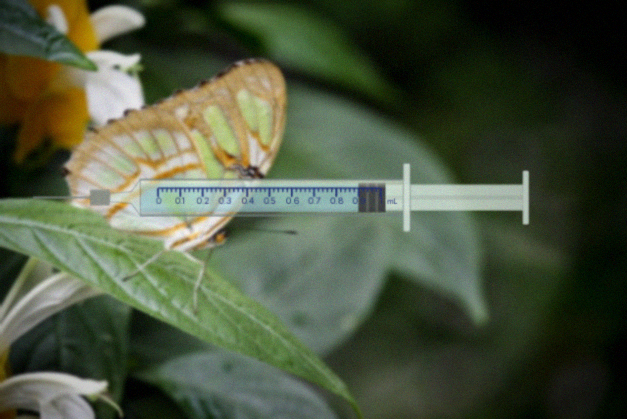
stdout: {"value": 0.9, "unit": "mL"}
